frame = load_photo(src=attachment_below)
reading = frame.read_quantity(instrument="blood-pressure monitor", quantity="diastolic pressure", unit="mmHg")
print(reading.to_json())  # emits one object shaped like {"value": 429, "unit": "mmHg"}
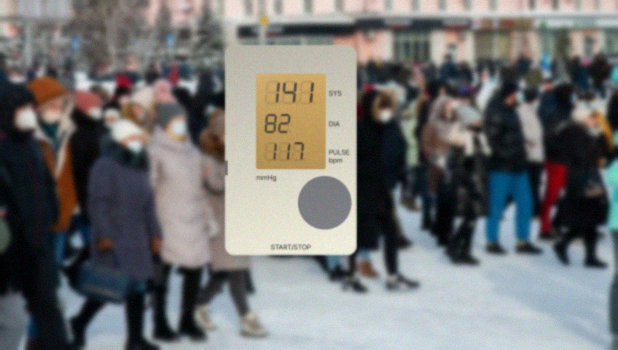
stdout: {"value": 82, "unit": "mmHg"}
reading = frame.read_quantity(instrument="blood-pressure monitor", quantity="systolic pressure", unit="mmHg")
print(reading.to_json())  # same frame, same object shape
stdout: {"value": 141, "unit": "mmHg"}
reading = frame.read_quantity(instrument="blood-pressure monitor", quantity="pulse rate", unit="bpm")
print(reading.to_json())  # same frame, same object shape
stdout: {"value": 117, "unit": "bpm"}
